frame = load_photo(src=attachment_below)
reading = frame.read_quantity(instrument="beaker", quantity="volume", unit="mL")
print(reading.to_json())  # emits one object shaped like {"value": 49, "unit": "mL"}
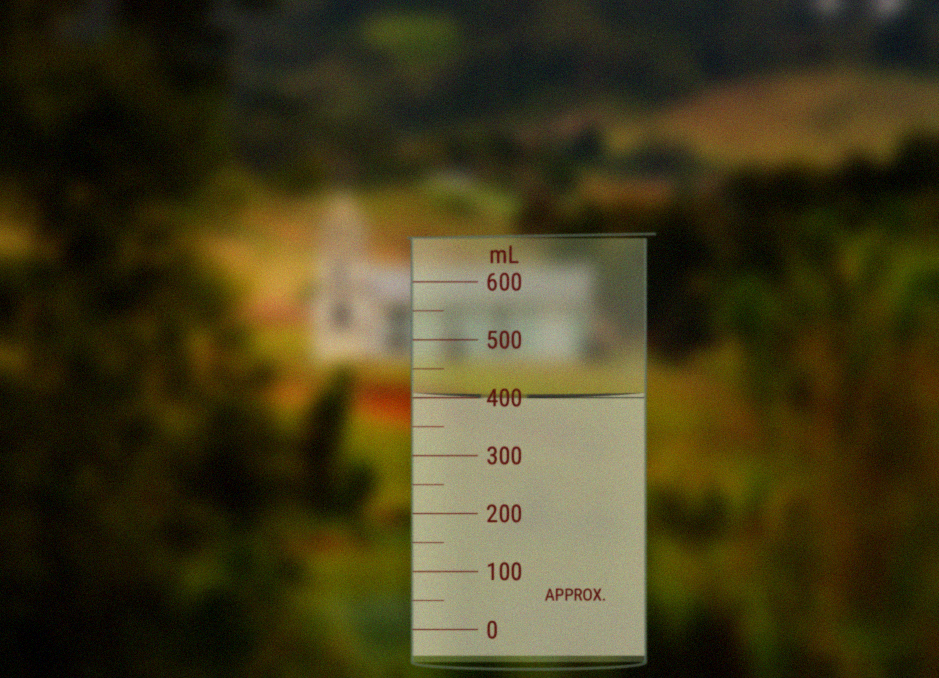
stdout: {"value": 400, "unit": "mL"}
